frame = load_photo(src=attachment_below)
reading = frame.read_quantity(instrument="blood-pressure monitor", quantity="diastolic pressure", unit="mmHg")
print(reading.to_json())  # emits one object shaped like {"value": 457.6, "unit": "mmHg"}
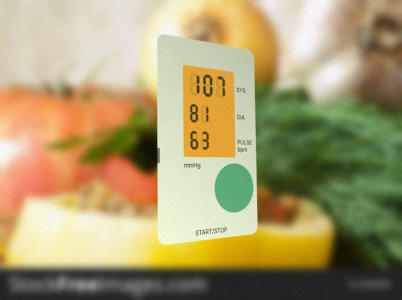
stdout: {"value": 81, "unit": "mmHg"}
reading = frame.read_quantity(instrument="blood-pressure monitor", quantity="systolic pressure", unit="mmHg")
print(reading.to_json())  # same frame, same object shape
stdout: {"value": 107, "unit": "mmHg"}
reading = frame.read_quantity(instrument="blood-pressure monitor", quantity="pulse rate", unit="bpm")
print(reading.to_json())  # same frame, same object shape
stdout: {"value": 63, "unit": "bpm"}
